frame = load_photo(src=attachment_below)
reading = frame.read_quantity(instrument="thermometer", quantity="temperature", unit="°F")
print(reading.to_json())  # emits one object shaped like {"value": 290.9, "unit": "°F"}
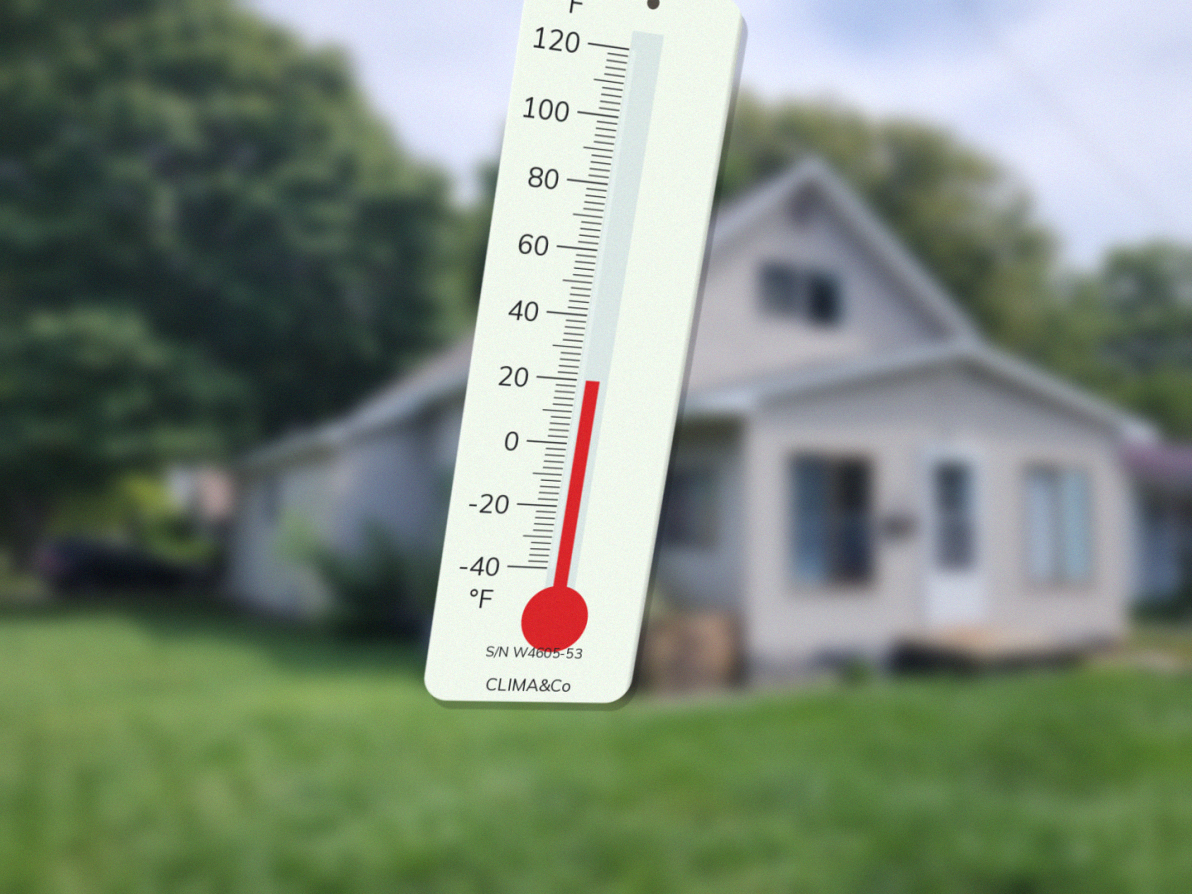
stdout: {"value": 20, "unit": "°F"}
